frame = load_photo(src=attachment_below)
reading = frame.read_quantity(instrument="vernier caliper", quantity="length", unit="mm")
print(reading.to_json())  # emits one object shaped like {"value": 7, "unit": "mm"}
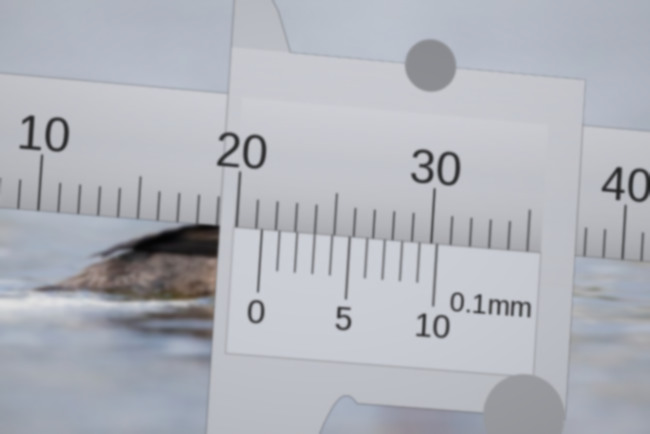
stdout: {"value": 21.3, "unit": "mm"}
